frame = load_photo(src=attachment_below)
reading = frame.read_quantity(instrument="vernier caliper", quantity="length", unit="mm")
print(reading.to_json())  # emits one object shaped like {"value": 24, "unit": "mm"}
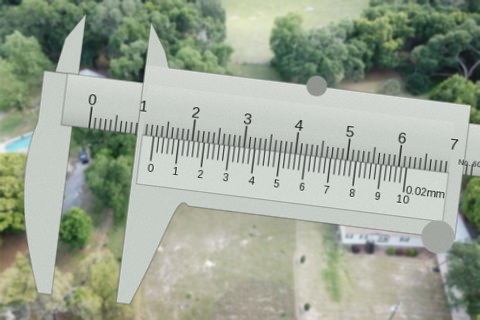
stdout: {"value": 12.5, "unit": "mm"}
